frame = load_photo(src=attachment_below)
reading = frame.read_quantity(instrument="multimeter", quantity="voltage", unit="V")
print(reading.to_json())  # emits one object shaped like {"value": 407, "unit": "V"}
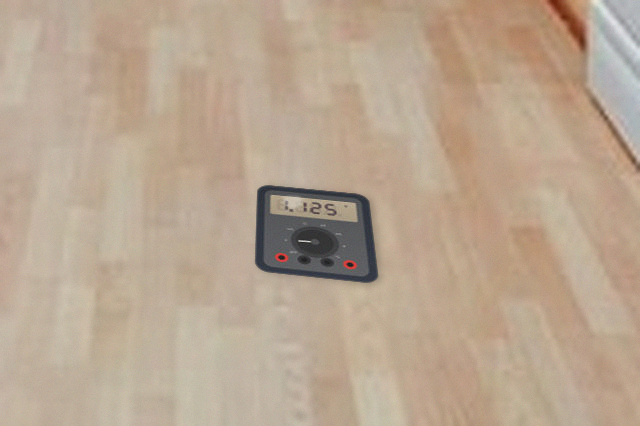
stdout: {"value": 1.125, "unit": "V"}
